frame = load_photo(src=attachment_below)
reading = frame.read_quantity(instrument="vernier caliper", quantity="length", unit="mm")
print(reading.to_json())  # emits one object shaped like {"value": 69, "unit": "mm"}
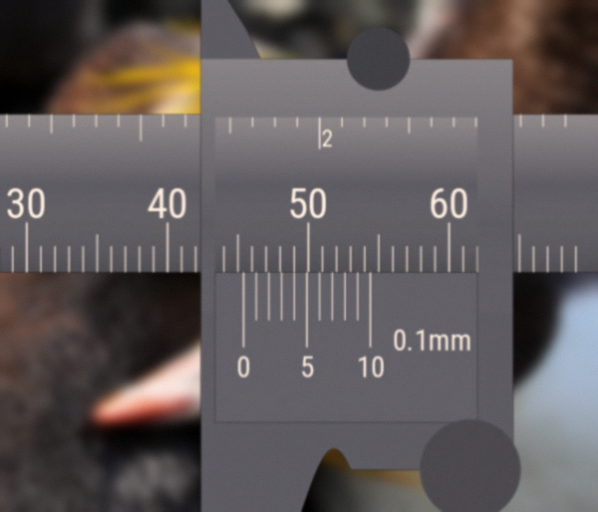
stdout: {"value": 45.4, "unit": "mm"}
